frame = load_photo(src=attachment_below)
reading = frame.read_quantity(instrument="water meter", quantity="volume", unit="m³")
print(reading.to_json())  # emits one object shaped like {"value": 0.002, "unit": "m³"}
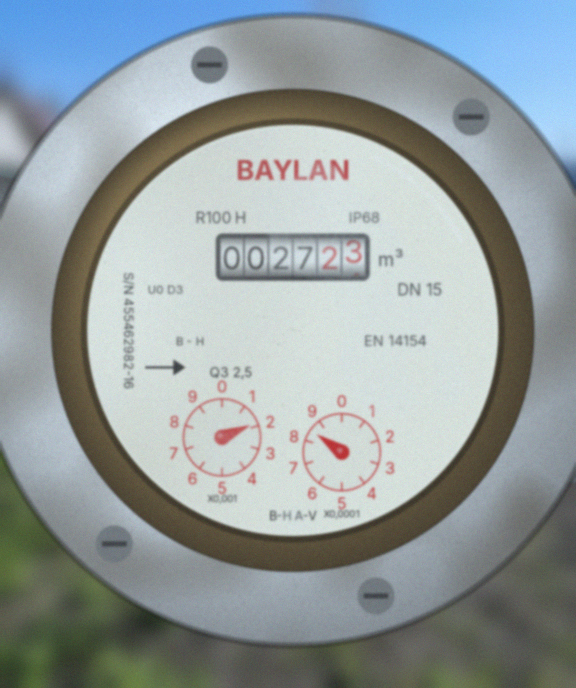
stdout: {"value": 27.2318, "unit": "m³"}
